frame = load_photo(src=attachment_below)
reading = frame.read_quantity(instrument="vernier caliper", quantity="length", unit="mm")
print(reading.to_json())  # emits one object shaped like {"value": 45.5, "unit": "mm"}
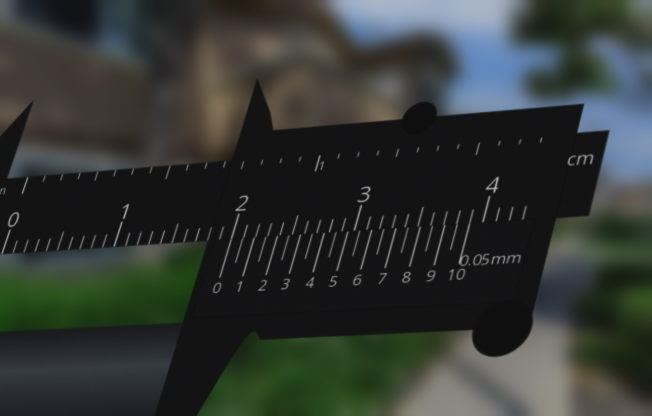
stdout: {"value": 20.0, "unit": "mm"}
